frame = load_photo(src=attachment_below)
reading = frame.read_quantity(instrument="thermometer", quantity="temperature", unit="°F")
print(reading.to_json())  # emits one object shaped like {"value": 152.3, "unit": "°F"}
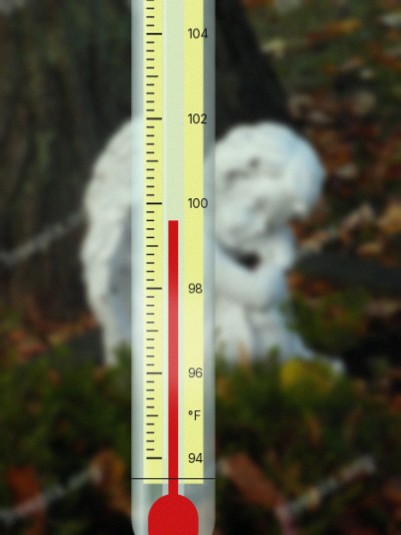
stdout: {"value": 99.6, "unit": "°F"}
